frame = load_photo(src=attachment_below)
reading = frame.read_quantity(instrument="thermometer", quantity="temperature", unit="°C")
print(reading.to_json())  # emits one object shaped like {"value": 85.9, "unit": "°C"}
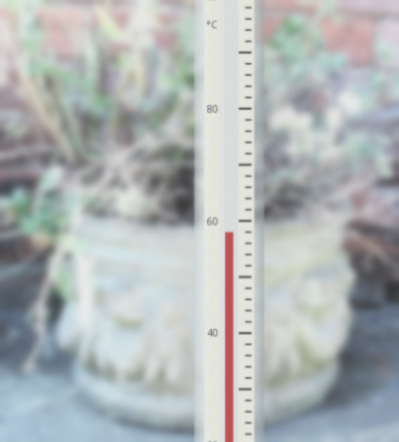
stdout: {"value": 58, "unit": "°C"}
